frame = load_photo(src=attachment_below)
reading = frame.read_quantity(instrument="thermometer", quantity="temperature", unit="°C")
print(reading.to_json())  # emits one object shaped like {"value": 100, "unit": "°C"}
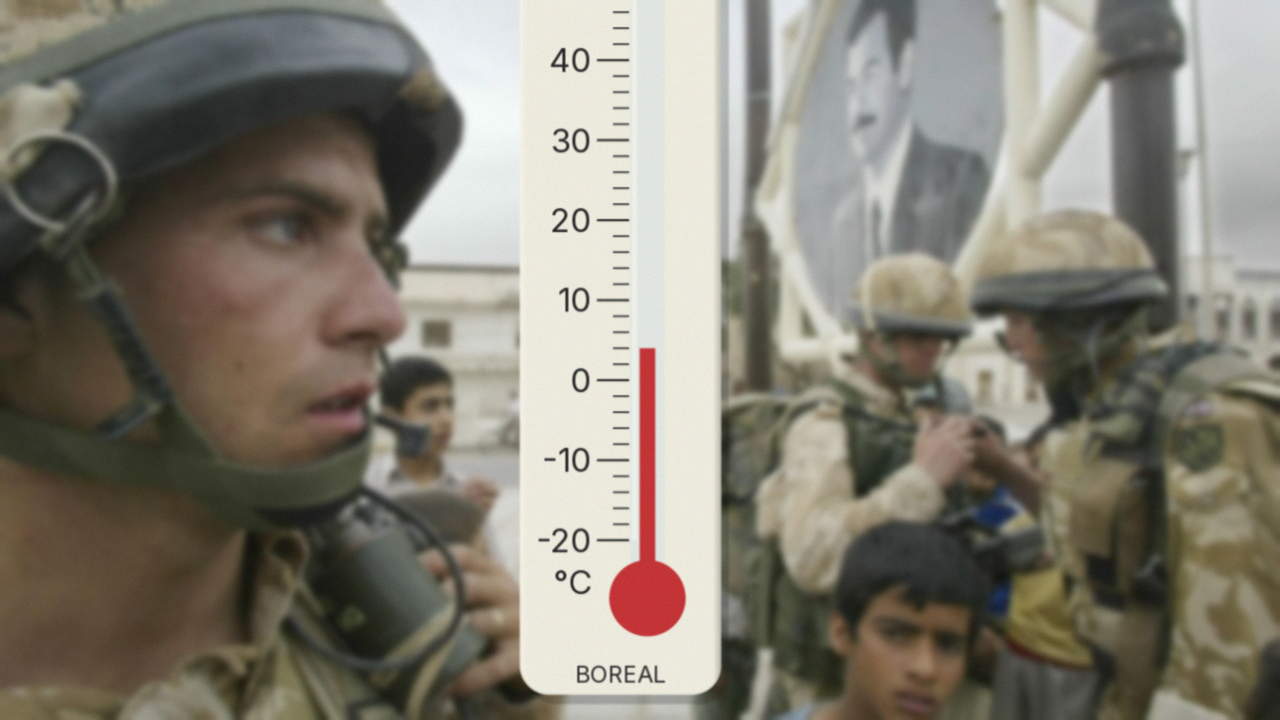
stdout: {"value": 4, "unit": "°C"}
